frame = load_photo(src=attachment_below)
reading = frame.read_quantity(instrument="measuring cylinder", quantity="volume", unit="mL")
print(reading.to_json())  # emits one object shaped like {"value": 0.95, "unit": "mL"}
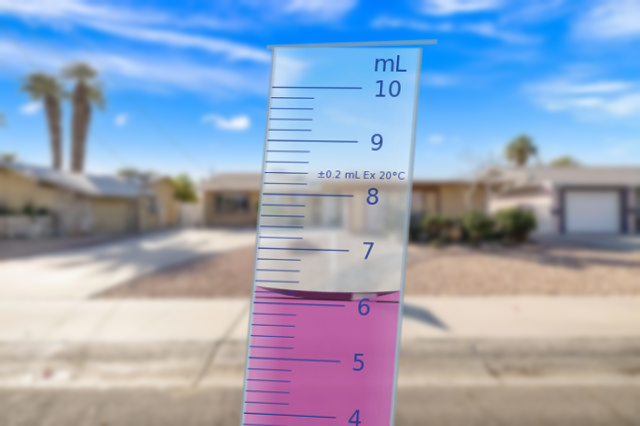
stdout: {"value": 6.1, "unit": "mL"}
